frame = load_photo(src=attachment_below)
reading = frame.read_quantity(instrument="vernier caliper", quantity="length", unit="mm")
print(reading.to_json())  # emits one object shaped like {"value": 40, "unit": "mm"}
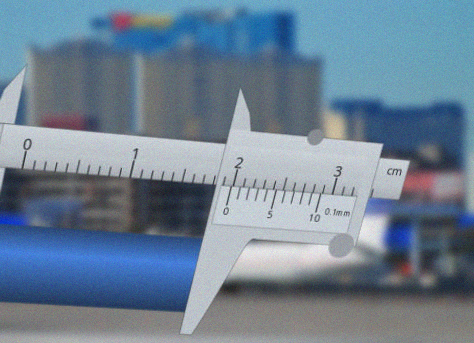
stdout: {"value": 19.8, "unit": "mm"}
